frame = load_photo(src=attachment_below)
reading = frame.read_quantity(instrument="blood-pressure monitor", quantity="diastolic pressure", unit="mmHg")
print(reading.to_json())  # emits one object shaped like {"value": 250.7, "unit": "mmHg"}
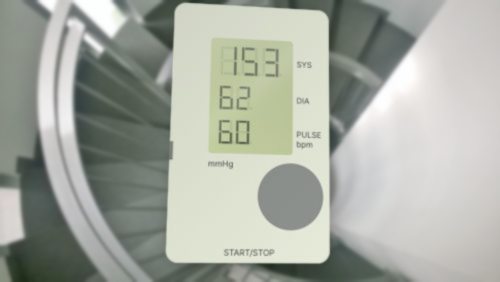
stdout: {"value": 62, "unit": "mmHg"}
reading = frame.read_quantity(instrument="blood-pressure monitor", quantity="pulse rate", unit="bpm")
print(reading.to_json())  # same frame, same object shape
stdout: {"value": 60, "unit": "bpm"}
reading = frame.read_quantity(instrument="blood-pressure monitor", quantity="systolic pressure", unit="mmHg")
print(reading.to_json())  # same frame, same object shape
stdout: {"value": 153, "unit": "mmHg"}
